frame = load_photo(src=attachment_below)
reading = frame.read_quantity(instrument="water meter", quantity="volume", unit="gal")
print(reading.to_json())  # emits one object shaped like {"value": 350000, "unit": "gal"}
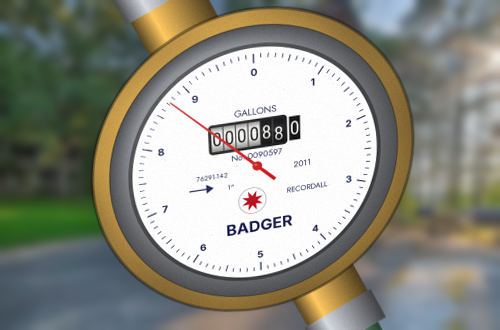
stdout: {"value": 878.7, "unit": "gal"}
